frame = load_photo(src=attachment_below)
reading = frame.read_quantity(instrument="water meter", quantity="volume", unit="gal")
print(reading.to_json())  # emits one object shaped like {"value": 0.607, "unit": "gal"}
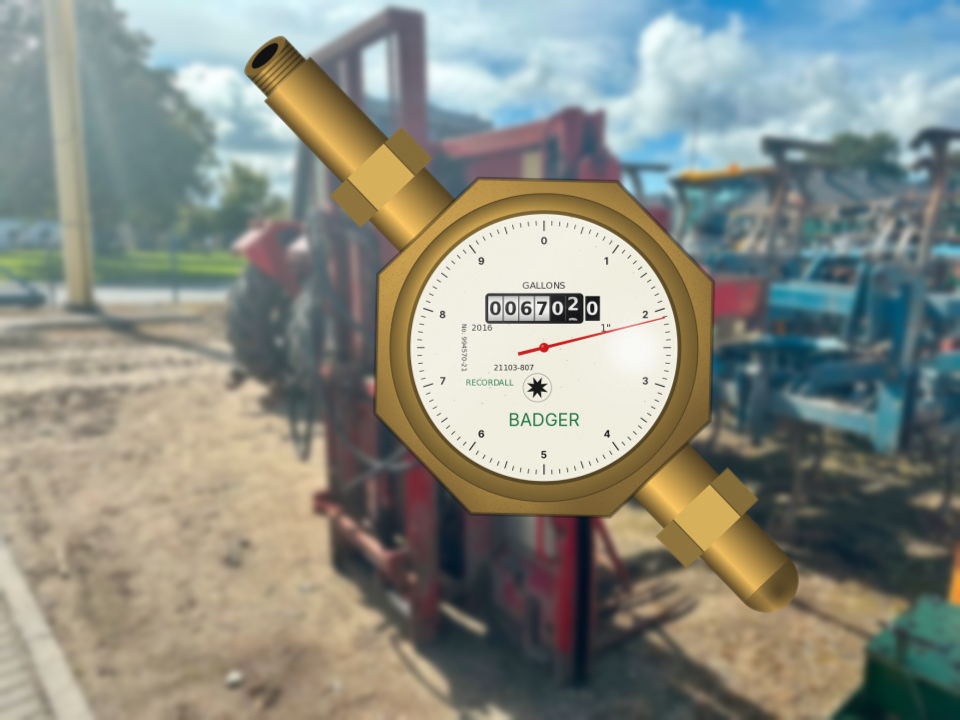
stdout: {"value": 67022.1, "unit": "gal"}
